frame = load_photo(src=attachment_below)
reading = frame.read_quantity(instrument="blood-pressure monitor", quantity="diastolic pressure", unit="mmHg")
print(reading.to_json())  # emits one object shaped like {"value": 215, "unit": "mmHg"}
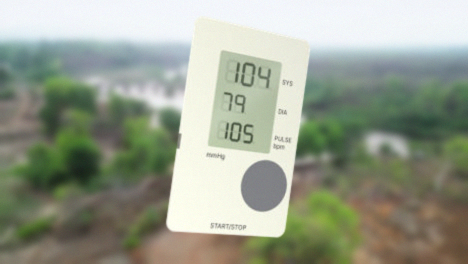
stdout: {"value": 79, "unit": "mmHg"}
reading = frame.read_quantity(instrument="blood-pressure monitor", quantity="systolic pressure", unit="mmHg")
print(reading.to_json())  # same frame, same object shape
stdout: {"value": 104, "unit": "mmHg"}
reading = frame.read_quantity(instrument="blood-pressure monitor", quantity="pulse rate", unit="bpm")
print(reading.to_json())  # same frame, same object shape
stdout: {"value": 105, "unit": "bpm"}
